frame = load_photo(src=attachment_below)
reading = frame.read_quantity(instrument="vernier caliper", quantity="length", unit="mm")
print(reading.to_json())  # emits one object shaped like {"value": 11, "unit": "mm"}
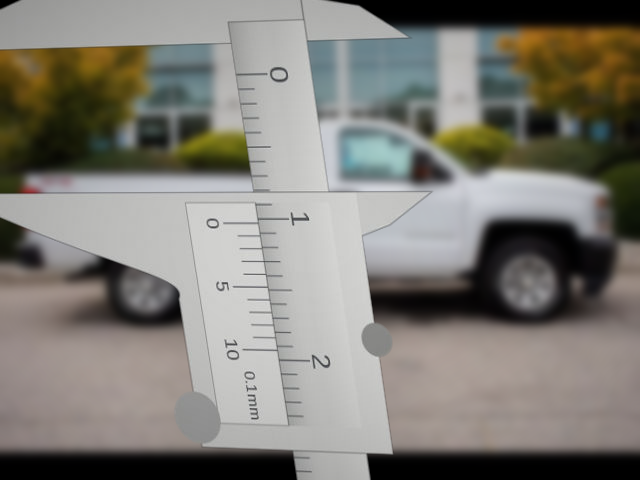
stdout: {"value": 10.3, "unit": "mm"}
